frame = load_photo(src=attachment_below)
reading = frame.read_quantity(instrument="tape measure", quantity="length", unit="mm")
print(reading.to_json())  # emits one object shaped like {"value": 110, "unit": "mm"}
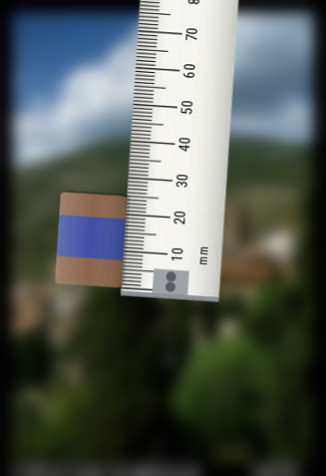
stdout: {"value": 25, "unit": "mm"}
